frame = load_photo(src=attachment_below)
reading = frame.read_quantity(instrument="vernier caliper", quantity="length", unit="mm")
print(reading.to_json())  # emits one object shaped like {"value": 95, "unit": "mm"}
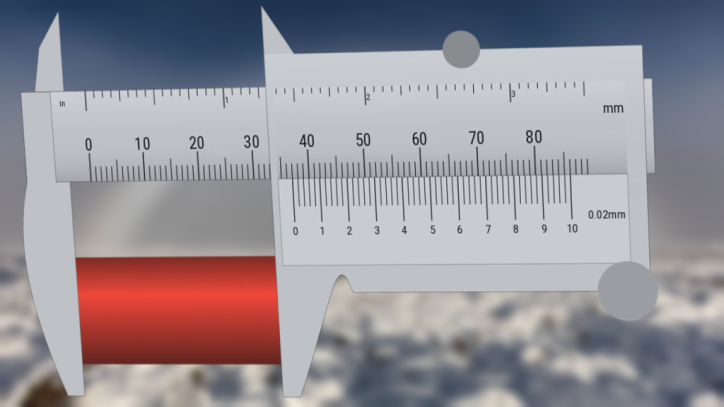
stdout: {"value": 37.0, "unit": "mm"}
